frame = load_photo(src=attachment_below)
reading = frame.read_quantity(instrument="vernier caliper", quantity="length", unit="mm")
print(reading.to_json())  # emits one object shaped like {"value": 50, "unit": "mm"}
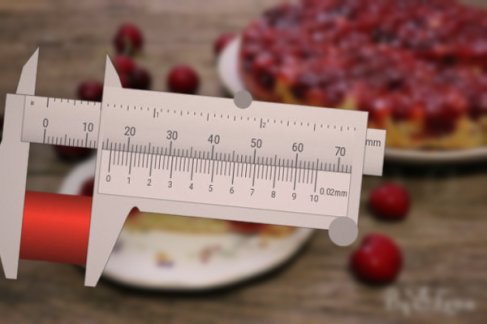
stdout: {"value": 16.0, "unit": "mm"}
